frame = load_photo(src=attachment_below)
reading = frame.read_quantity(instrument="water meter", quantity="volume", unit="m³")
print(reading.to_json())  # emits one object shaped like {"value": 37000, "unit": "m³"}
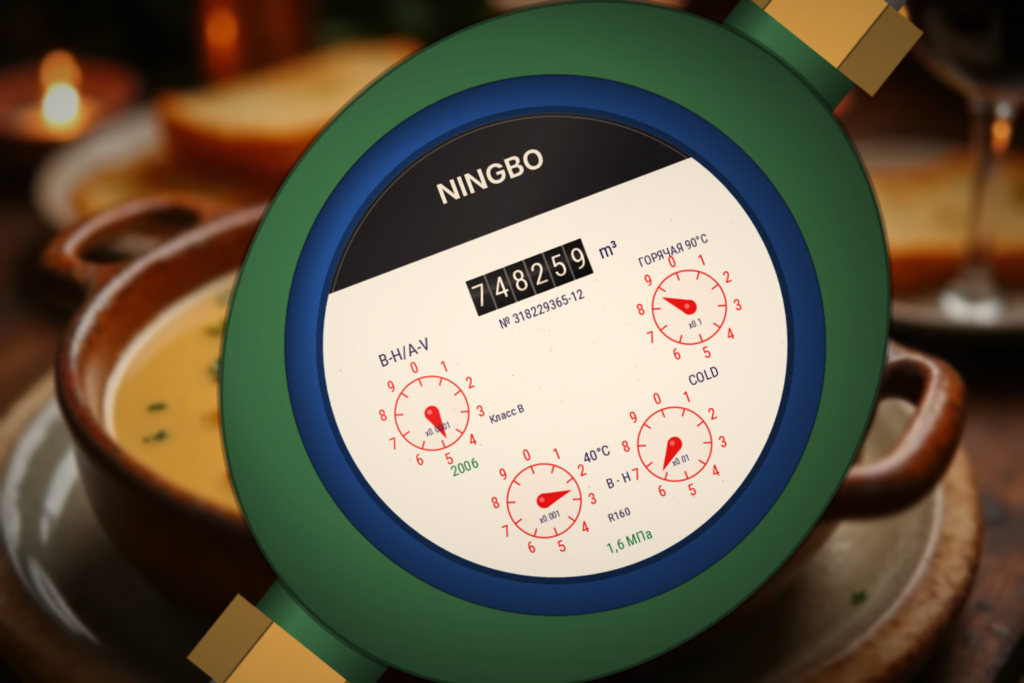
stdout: {"value": 748259.8624, "unit": "m³"}
